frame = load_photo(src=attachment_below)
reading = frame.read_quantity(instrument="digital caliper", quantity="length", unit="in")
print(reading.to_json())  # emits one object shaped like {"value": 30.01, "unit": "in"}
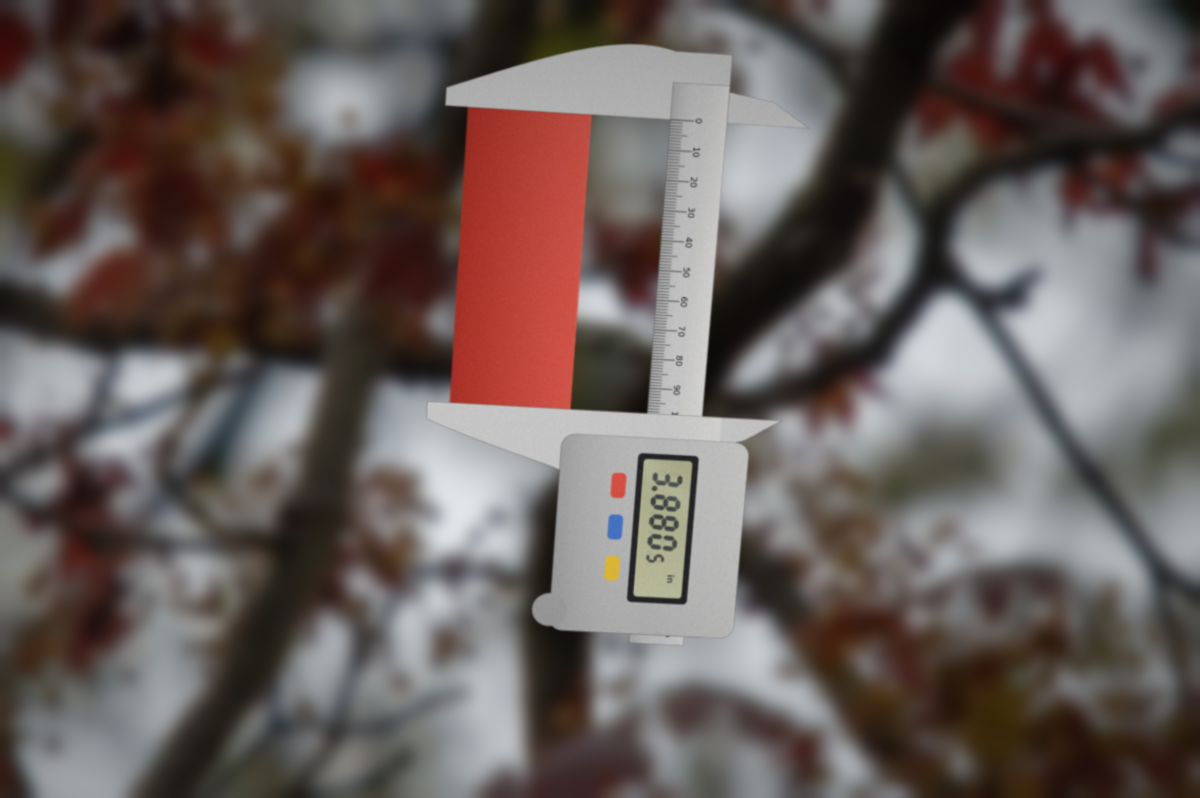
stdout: {"value": 3.8805, "unit": "in"}
